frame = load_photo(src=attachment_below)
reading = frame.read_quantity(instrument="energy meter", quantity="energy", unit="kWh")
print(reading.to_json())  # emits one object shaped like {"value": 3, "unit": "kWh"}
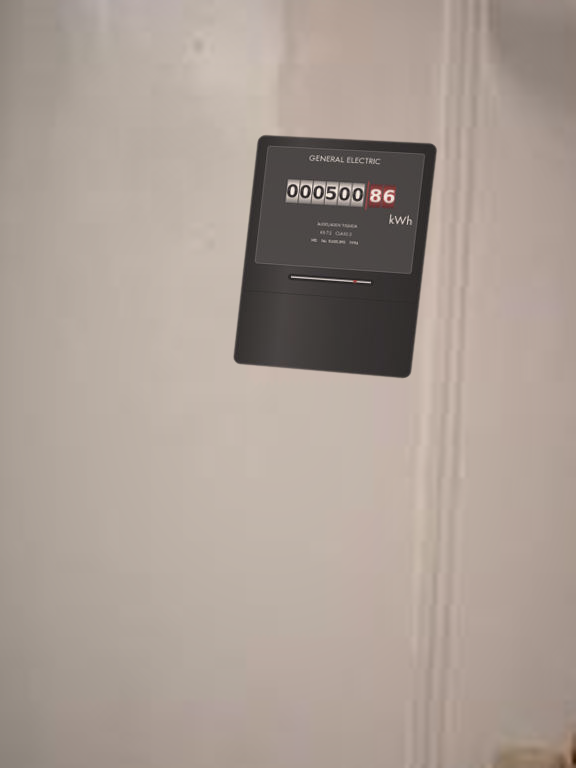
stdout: {"value": 500.86, "unit": "kWh"}
